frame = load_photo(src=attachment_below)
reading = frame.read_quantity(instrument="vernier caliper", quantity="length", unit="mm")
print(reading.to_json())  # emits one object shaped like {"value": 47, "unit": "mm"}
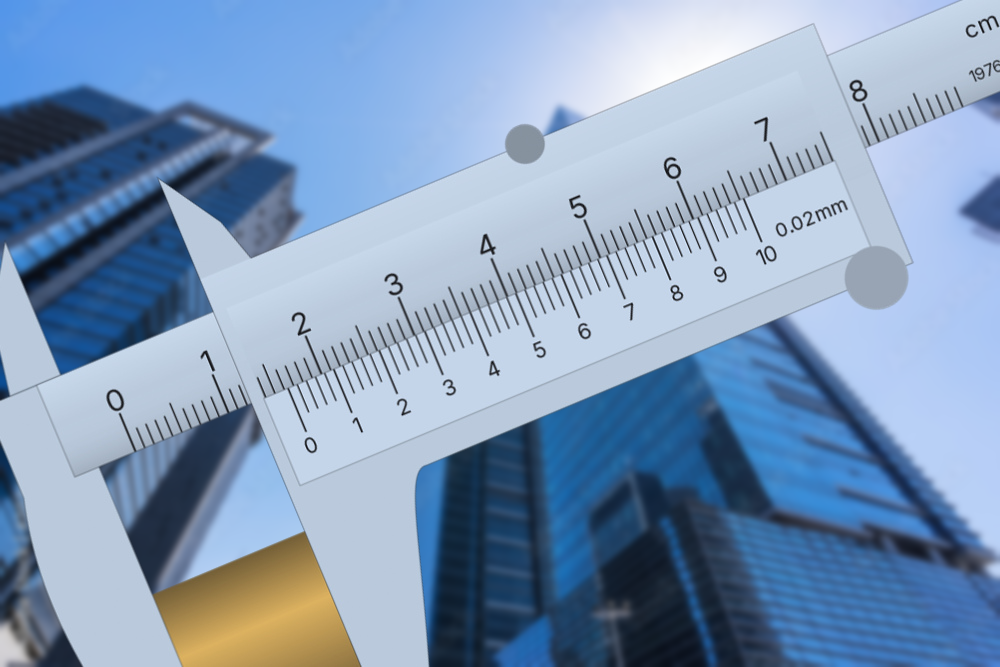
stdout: {"value": 16.4, "unit": "mm"}
